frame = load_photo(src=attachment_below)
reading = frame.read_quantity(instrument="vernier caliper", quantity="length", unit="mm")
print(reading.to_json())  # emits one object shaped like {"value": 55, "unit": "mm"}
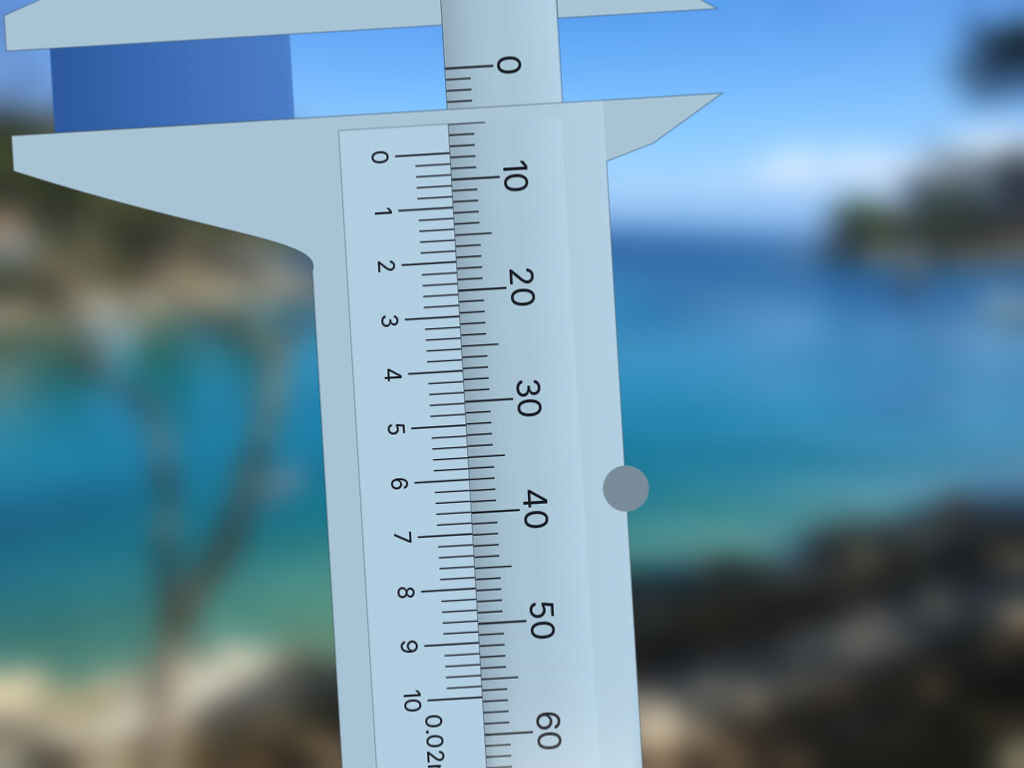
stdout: {"value": 7.6, "unit": "mm"}
